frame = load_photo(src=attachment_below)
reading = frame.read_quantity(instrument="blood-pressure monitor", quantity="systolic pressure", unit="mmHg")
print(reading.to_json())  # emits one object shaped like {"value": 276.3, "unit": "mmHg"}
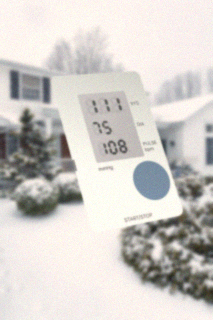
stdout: {"value": 111, "unit": "mmHg"}
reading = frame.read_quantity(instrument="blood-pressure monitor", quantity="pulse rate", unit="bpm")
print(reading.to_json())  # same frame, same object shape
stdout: {"value": 108, "unit": "bpm"}
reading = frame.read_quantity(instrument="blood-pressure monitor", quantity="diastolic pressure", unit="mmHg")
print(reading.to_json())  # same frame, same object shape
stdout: {"value": 75, "unit": "mmHg"}
